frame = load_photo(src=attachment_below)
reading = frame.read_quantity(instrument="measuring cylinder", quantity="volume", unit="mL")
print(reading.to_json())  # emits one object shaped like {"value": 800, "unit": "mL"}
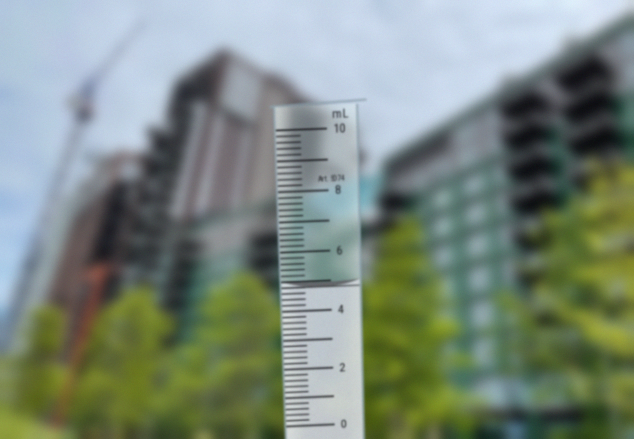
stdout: {"value": 4.8, "unit": "mL"}
